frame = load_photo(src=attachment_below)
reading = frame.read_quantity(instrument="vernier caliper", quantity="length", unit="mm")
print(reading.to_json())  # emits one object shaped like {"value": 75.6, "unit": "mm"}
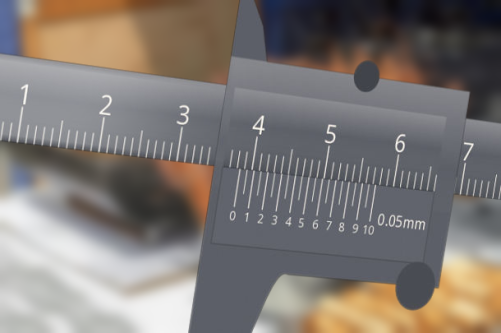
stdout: {"value": 38.4, "unit": "mm"}
